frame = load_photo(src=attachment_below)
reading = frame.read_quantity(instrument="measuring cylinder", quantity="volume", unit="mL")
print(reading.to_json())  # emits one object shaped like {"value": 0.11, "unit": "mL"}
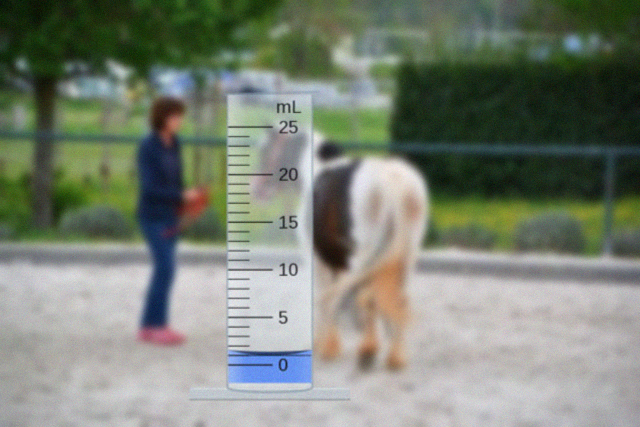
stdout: {"value": 1, "unit": "mL"}
